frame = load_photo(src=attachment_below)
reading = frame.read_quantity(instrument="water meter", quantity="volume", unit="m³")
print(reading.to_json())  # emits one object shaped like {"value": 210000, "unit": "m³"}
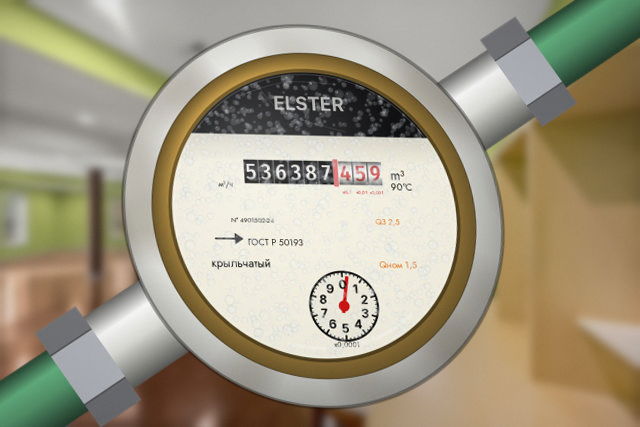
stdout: {"value": 536387.4590, "unit": "m³"}
